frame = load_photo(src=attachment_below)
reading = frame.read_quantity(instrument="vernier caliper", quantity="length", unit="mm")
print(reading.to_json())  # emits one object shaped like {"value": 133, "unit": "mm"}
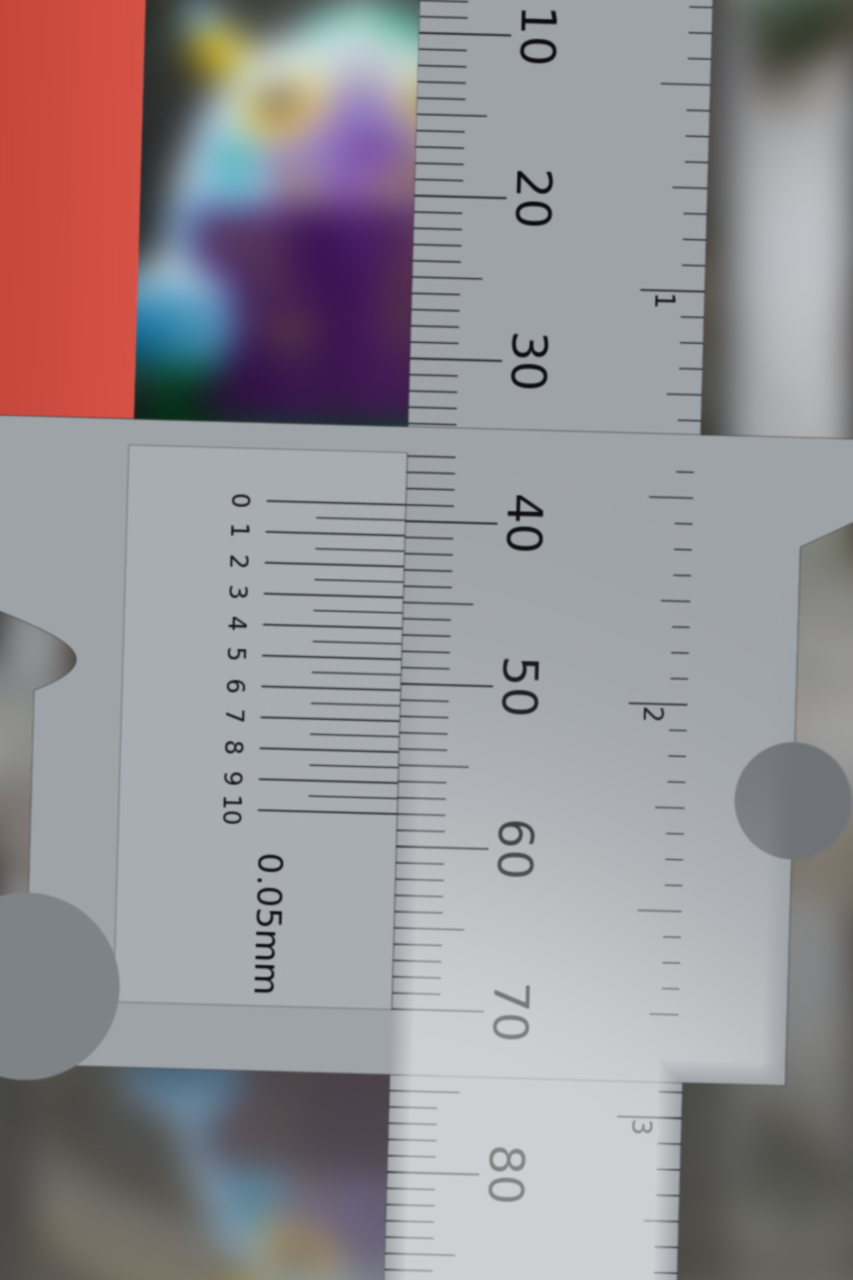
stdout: {"value": 39.0, "unit": "mm"}
